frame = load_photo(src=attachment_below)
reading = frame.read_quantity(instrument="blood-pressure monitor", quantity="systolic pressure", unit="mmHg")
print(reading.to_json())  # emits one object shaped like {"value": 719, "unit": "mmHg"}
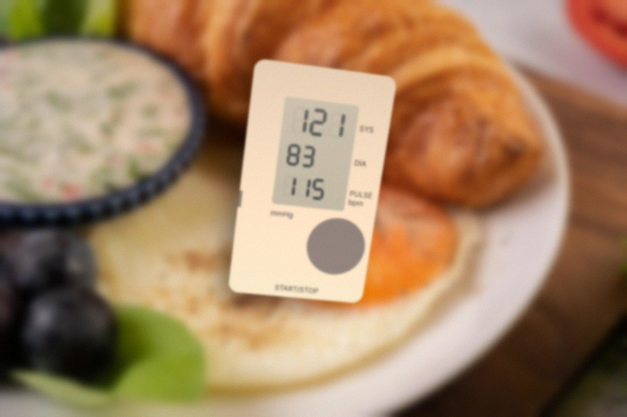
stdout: {"value": 121, "unit": "mmHg"}
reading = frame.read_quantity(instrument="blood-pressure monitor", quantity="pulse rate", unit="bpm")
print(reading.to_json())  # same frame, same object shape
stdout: {"value": 115, "unit": "bpm"}
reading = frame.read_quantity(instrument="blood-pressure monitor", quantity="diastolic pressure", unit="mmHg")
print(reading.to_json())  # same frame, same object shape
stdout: {"value": 83, "unit": "mmHg"}
